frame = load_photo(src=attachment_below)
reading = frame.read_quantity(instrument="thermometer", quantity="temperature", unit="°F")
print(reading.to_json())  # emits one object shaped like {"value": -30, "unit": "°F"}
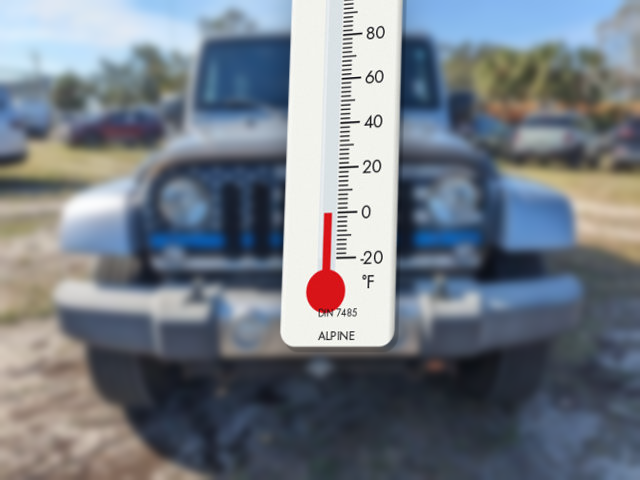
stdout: {"value": 0, "unit": "°F"}
